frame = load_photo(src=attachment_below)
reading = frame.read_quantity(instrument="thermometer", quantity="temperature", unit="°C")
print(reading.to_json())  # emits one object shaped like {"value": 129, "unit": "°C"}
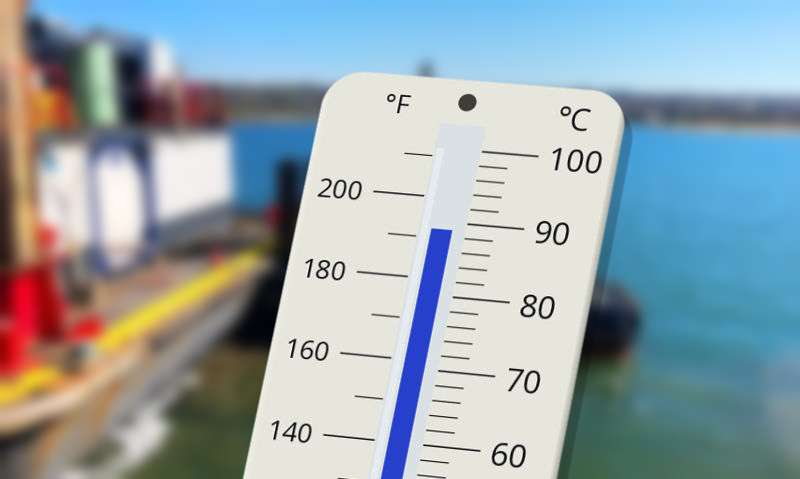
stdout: {"value": 89, "unit": "°C"}
